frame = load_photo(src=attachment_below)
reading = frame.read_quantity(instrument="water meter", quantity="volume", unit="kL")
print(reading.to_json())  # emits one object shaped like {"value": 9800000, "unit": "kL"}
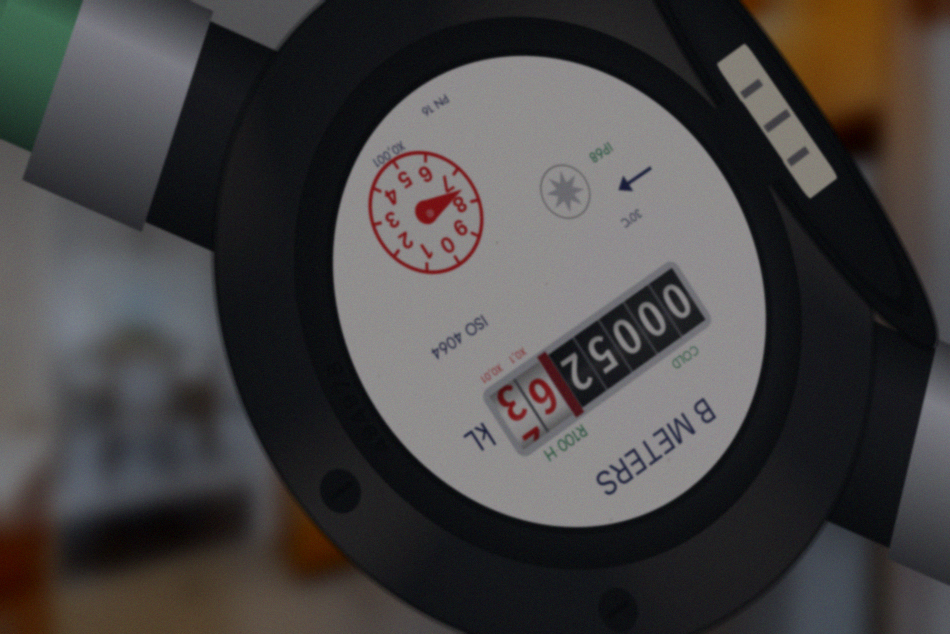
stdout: {"value": 52.627, "unit": "kL"}
